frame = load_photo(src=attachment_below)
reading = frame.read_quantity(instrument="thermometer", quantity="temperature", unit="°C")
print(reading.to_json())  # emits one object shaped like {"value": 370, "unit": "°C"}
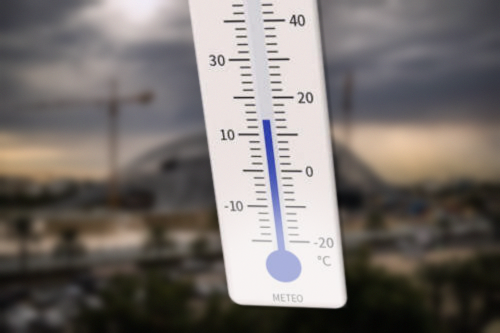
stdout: {"value": 14, "unit": "°C"}
